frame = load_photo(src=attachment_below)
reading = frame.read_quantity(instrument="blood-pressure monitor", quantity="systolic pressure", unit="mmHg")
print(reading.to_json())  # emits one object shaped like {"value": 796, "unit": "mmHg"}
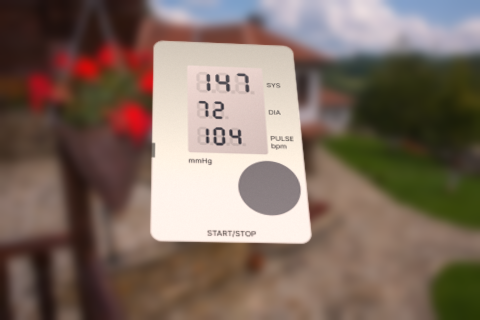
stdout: {"value": 147, "unit": "mmHg"}
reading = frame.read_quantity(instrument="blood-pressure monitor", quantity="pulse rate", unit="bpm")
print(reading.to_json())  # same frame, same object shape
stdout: {"value": 104, "unit": "bpm"}
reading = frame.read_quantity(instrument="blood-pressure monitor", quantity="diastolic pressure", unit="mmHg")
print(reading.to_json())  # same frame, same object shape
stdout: {"value": 72, "unit": "mmHg"}
